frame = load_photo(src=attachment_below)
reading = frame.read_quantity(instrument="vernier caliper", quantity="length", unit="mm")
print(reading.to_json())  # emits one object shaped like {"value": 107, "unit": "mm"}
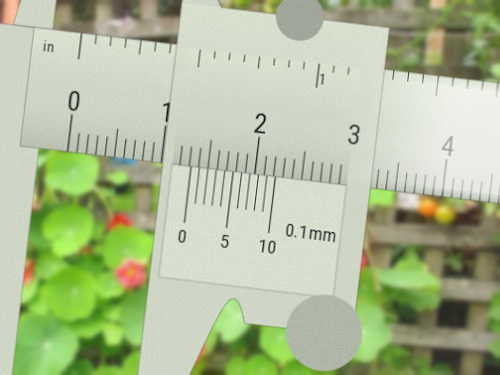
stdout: {"value": 13.2, "unit": "mm"}
